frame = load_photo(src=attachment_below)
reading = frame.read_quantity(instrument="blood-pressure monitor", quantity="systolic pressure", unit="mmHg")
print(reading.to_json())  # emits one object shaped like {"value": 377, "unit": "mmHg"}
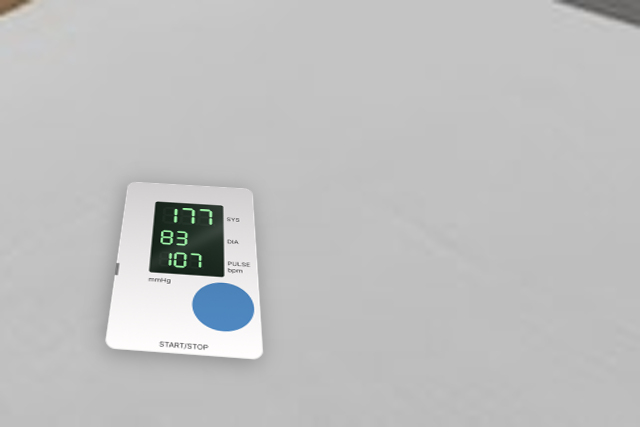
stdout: {"value": 177, "unit": "mmHg"}
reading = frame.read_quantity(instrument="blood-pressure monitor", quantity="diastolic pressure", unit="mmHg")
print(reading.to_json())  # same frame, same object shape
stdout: {"value": 83, "unit": "mmHg"}
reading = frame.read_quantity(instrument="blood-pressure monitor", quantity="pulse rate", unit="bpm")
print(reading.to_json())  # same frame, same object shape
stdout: {"value": 107, "unit": "bpm"}
